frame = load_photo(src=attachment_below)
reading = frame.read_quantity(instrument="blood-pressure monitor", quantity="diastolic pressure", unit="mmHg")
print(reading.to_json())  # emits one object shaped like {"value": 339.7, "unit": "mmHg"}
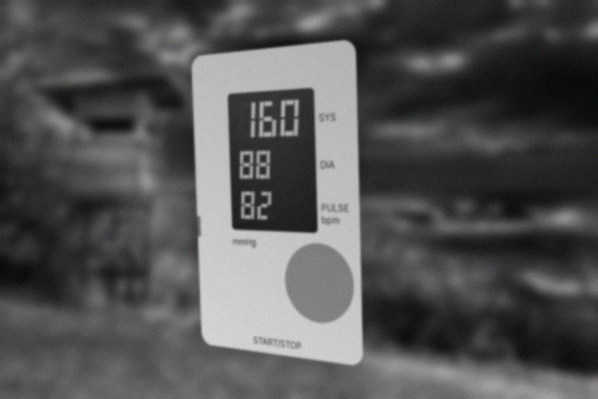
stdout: {"value": 88, "unit": "mmHg"}
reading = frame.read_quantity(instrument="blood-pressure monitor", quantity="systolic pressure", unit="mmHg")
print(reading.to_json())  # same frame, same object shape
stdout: {"value": 160, "unit": "mmHg"}
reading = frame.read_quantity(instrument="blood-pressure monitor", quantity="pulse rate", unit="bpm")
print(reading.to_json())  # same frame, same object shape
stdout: {"value": 82, "unit": "bpm"}
